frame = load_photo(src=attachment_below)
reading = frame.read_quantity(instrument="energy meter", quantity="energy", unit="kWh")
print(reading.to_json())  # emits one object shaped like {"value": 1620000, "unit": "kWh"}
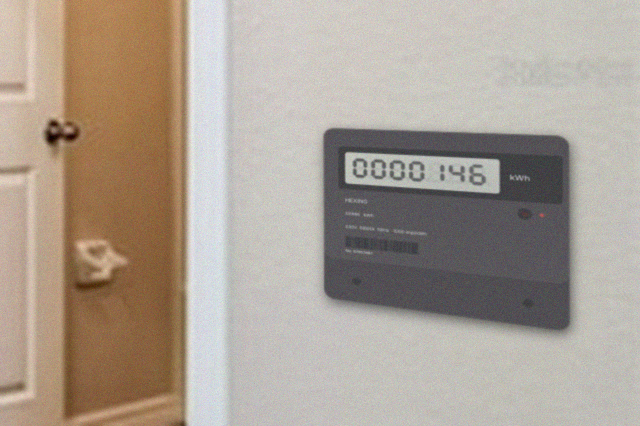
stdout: {"value": 146, "unit": "kWh"}
